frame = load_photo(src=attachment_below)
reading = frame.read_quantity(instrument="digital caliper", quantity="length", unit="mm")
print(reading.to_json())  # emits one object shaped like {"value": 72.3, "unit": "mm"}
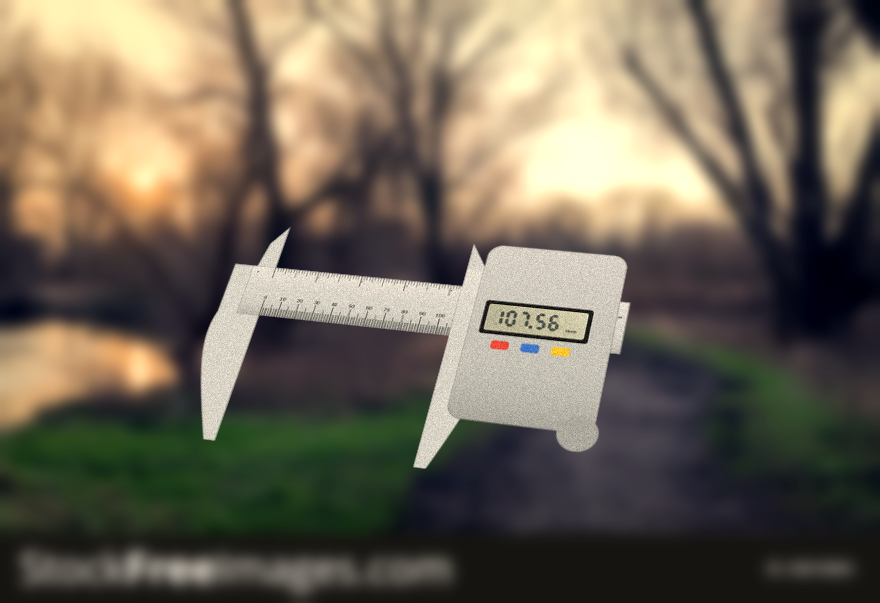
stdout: {"value": 107.56, "unit": "mm"}
